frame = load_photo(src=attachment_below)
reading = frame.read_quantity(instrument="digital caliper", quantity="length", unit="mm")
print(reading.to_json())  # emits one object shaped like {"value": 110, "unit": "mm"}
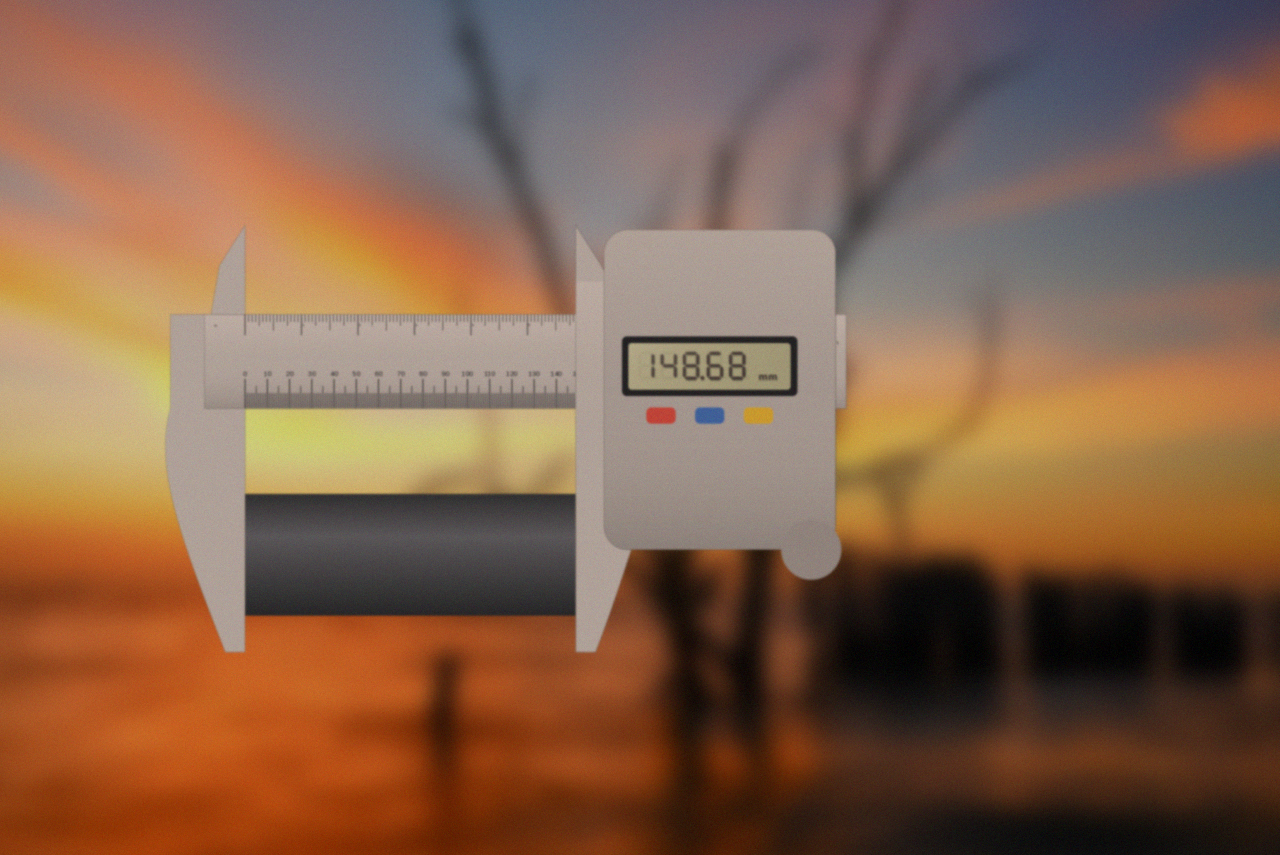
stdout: {"value": 148.68, "unit": "mm"}
